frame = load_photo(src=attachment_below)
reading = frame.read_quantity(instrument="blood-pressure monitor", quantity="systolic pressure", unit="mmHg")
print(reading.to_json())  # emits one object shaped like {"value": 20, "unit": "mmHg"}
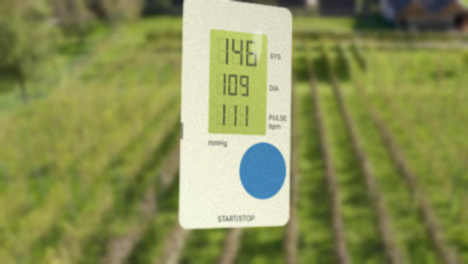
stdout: {"value": 146, "unit": "mmHg"}
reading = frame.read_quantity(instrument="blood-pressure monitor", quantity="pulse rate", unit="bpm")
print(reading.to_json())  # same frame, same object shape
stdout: {"value": 111, "unit": "bpm"}
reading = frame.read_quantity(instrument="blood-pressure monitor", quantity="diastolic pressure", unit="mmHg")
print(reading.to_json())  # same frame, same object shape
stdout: {"value": 109, "unit": "mmHg"}
